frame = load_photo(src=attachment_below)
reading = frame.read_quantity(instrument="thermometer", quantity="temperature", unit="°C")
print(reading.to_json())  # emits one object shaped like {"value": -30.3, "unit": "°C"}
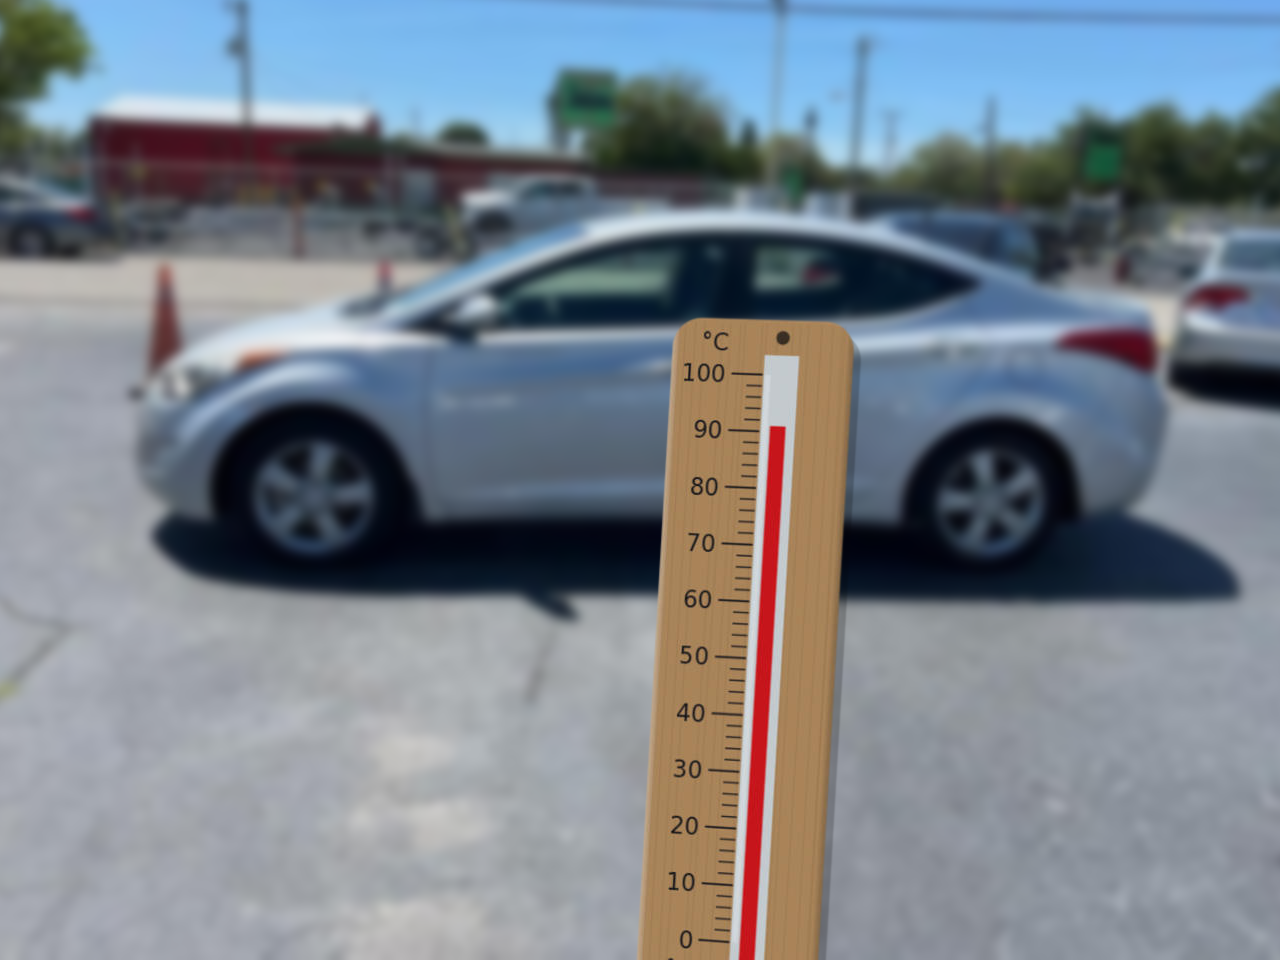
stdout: {"value": 91, "unit": "°C"}
